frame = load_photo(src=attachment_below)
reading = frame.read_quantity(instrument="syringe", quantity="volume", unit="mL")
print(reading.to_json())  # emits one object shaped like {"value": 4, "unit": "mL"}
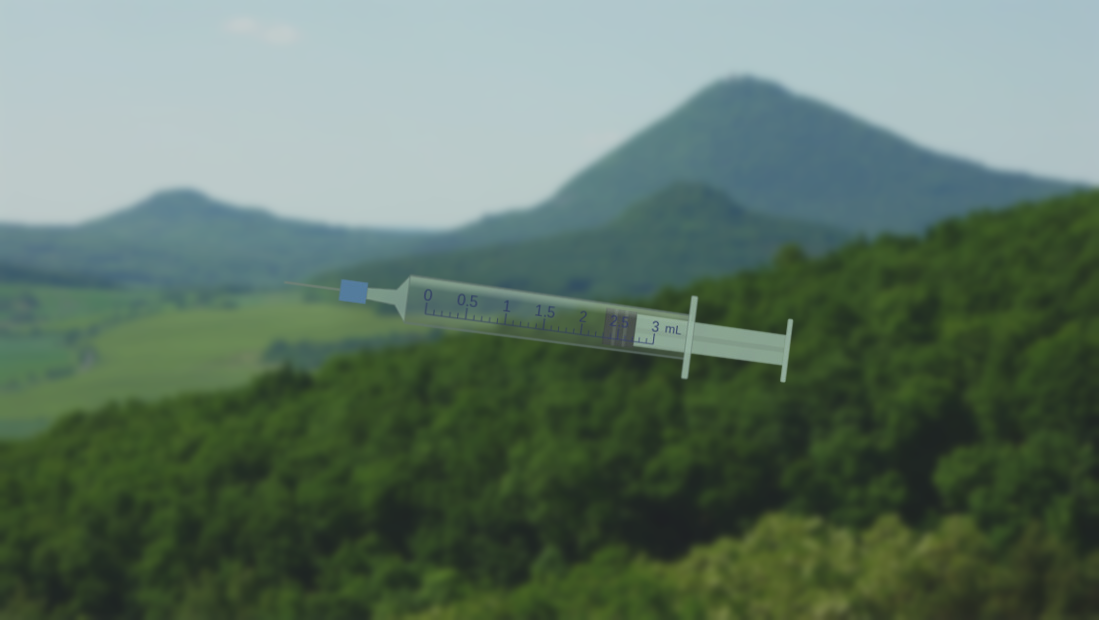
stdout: {"value": 2.3, "unit": "mL"}
